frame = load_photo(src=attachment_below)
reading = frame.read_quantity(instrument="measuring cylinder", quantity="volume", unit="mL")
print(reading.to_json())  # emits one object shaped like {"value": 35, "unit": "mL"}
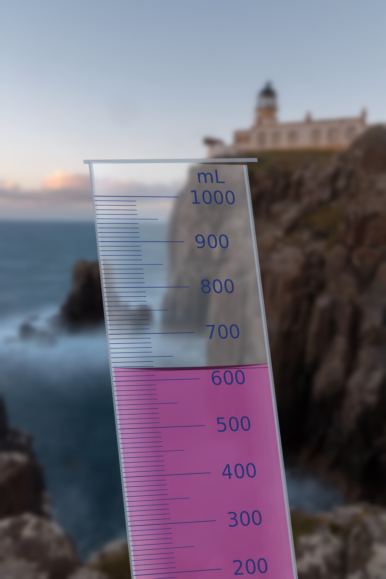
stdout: {"value": 620, "unit": "mL"}
